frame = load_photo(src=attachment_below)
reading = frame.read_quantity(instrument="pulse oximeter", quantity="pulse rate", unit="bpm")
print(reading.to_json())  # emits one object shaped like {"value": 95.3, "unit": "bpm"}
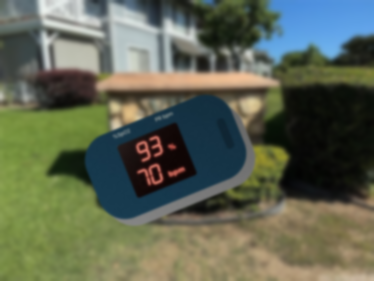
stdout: {"value": 70, "unit": "bpm"}
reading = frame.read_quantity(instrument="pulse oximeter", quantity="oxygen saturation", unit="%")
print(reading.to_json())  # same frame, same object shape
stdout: {"value": 93, "unit": "%"}
